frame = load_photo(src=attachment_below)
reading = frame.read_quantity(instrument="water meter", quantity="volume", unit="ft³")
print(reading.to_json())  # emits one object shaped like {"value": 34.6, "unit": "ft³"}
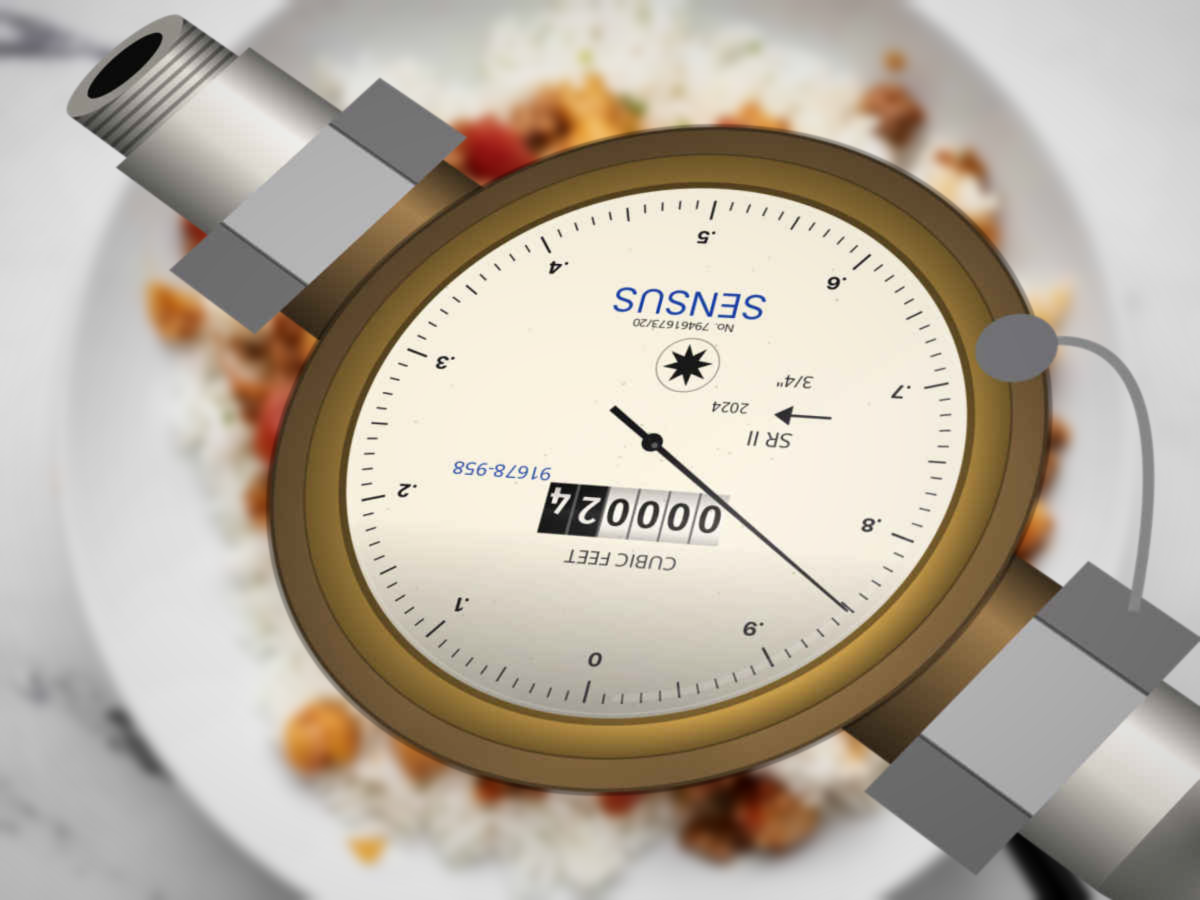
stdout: {"value": 23.85, "unit": "ft³"}
